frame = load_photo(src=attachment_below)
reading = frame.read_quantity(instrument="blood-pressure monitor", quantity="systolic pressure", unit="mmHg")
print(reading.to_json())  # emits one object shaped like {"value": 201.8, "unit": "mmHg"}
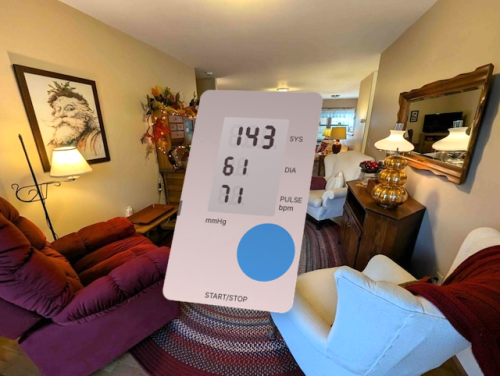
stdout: {"value": 143, "unit": "mmHg"}
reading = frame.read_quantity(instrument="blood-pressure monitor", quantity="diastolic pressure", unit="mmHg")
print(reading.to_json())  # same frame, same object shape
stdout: {"value": 61, "unit": "mmHg"}
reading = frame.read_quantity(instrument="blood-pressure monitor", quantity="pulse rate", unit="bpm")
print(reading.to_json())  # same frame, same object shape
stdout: {"value": 71, "unit": "bpm"}
